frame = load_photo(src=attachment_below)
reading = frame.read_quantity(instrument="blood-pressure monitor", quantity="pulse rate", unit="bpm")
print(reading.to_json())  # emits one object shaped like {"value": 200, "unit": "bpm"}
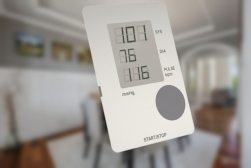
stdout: {"value": 116, "unit": "bpm"}
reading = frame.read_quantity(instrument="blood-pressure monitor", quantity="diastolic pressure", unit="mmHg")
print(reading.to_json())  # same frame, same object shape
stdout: {"value": 76, "unit": "mmHg"}
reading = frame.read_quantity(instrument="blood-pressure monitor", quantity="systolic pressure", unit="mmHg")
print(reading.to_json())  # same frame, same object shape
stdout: {"value": 101, "unit": "mmHg"}
